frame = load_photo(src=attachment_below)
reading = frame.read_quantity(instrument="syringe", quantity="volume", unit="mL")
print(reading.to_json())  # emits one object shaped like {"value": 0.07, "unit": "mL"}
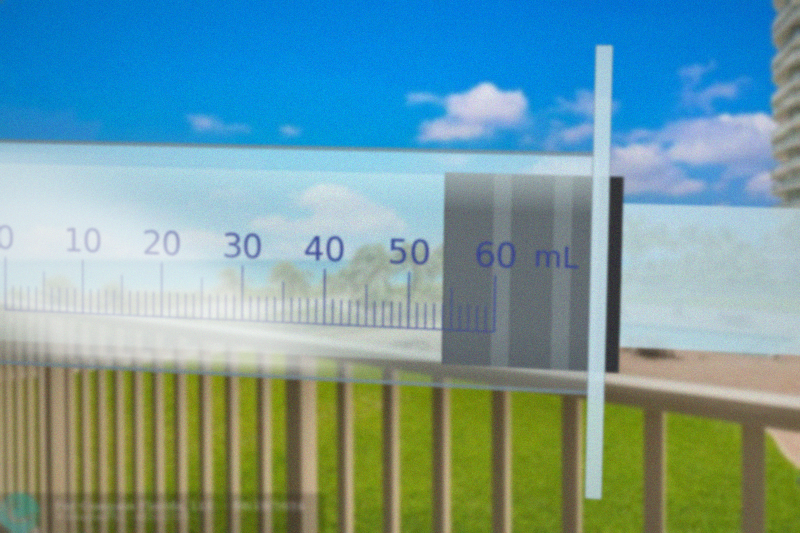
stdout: {"value": 54, "unit": "mL"}
